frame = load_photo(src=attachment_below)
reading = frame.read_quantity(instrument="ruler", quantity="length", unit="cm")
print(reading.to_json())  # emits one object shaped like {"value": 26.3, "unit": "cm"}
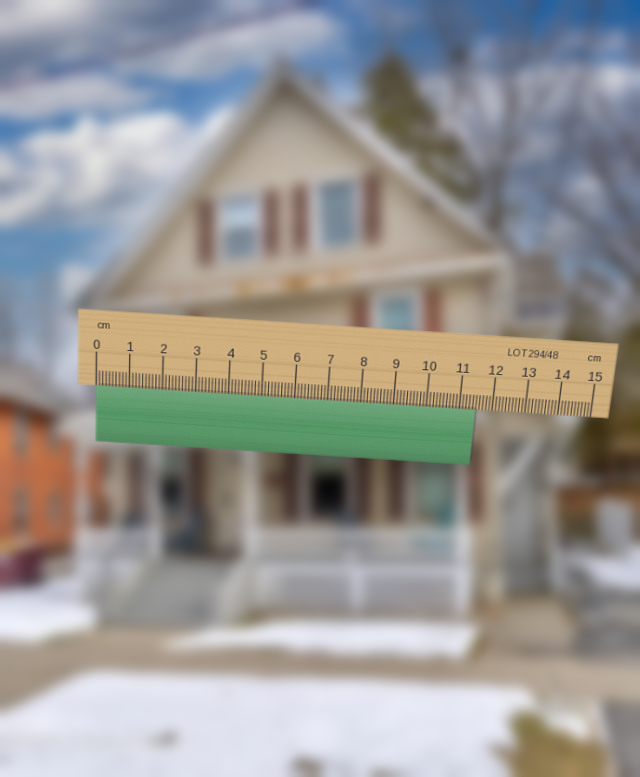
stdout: {"value": 11.5, "unit": "cm"}
